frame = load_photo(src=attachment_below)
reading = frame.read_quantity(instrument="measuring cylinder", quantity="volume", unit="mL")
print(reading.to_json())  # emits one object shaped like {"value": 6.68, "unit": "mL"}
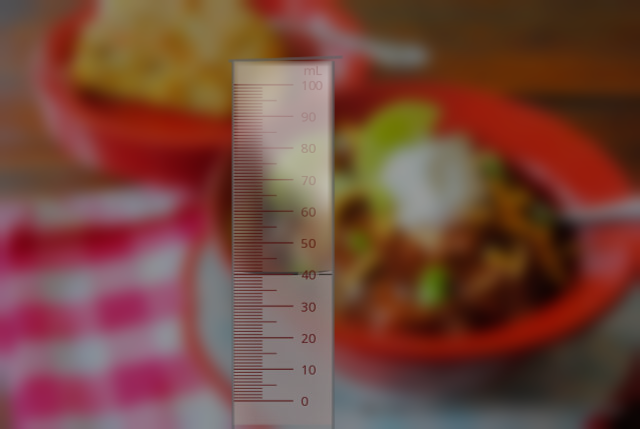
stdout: {"value": 40, "unit": "mL"}
